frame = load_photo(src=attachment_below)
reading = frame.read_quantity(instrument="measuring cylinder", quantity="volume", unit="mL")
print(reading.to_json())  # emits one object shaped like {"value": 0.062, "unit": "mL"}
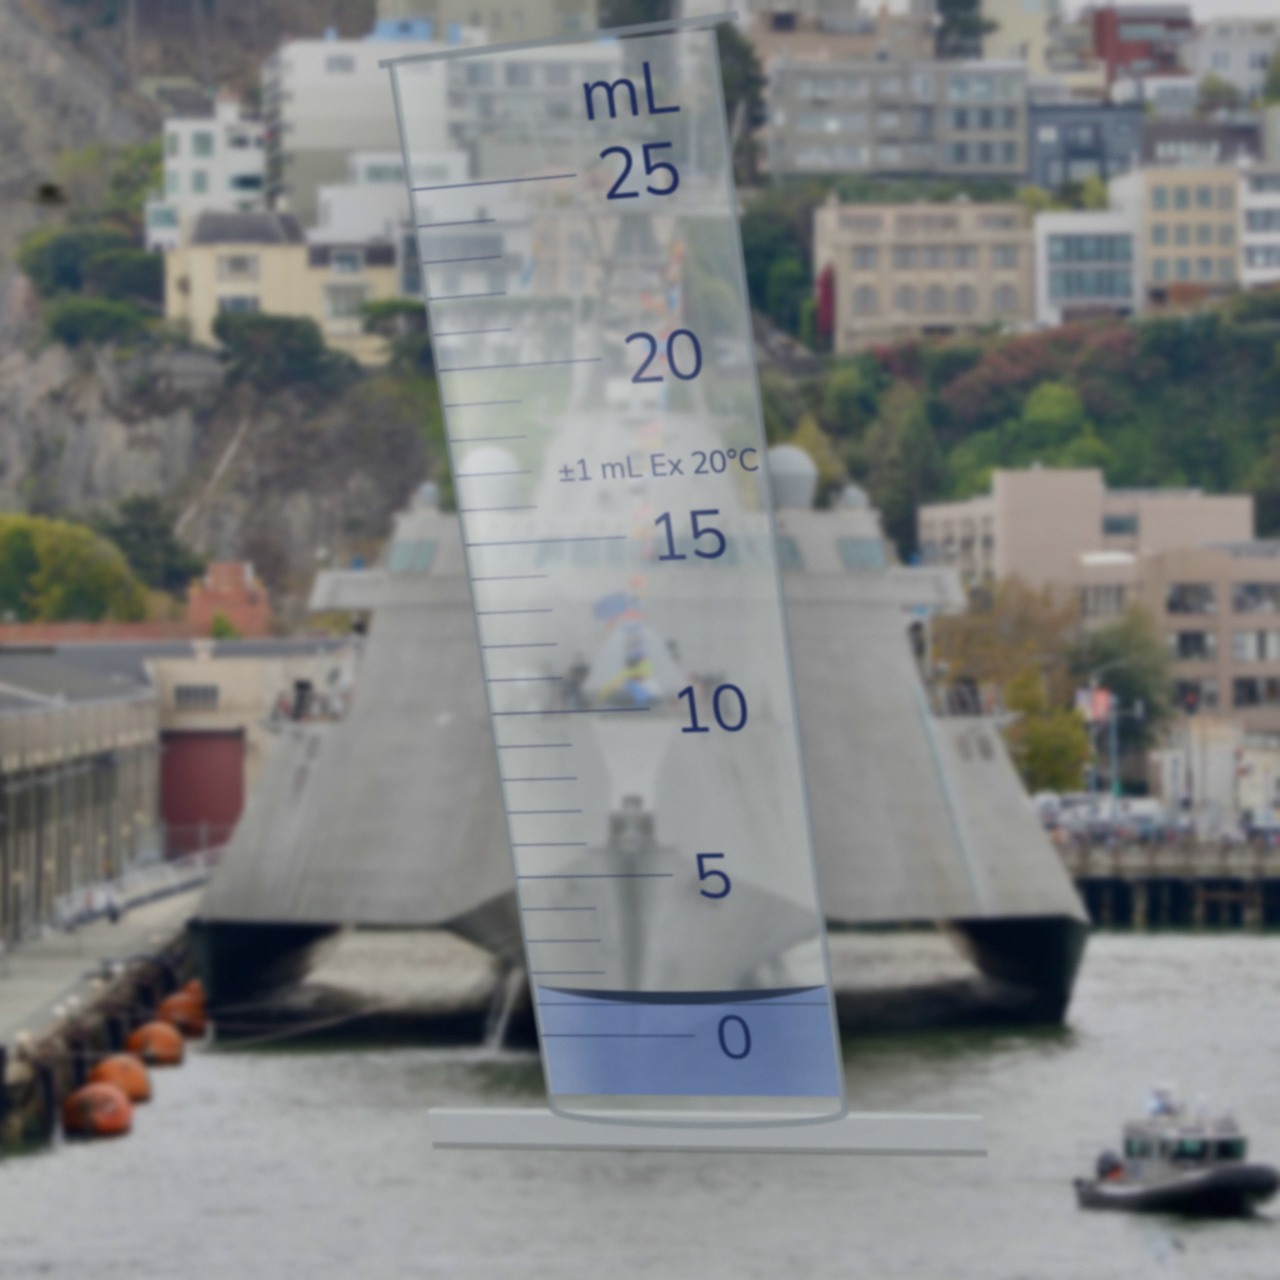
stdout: {"value": 1, "unit": "mL"}
